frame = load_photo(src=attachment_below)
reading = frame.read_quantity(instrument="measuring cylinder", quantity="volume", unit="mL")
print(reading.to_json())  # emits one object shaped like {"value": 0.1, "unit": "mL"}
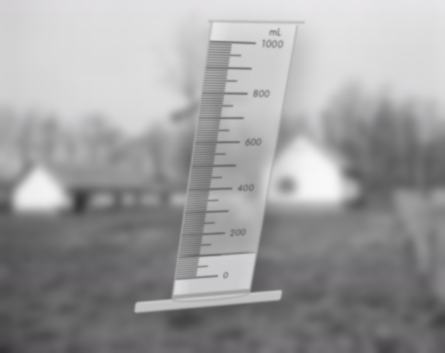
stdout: {"value": 100, "unit": "mL"}
